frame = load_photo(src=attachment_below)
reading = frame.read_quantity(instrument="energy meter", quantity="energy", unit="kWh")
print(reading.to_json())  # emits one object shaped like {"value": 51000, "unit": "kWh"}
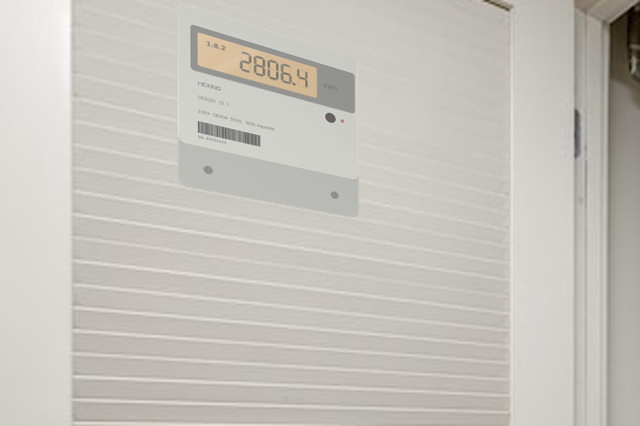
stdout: {"value": 2806.4, "unit": "kWh"}
